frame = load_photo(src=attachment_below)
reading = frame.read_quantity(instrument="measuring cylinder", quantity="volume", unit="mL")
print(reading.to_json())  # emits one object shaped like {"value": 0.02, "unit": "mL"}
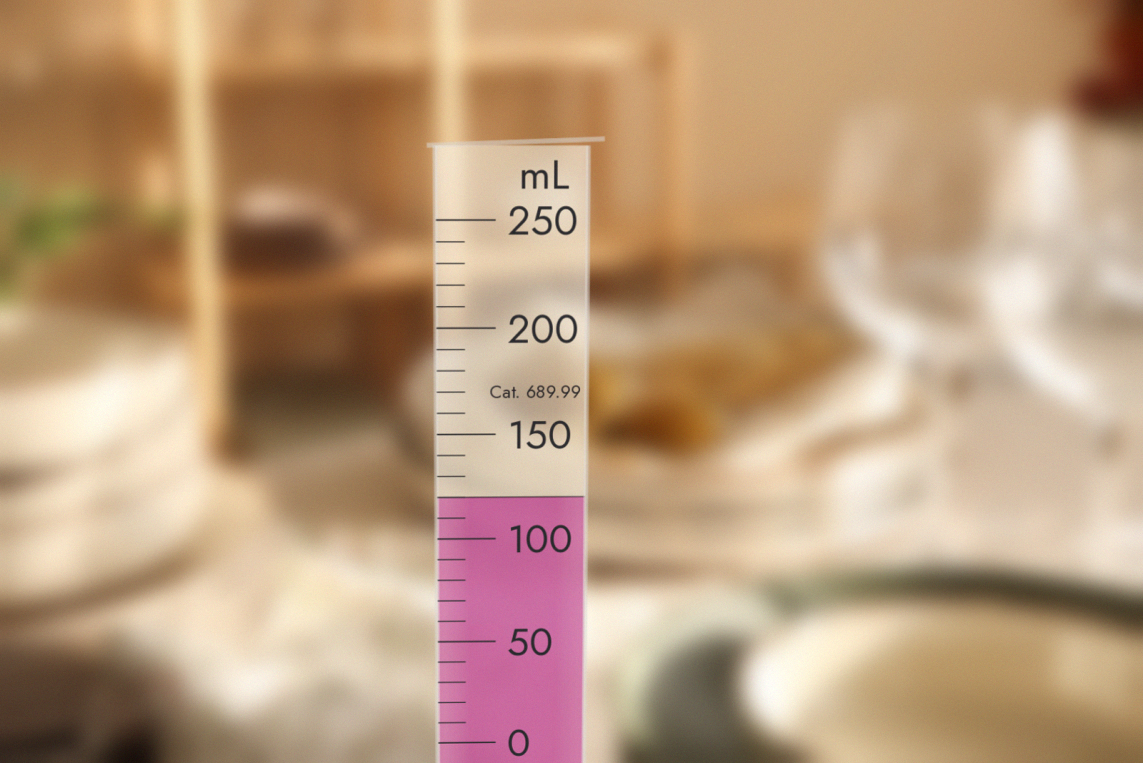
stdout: {"value": 120, "unit": "mL"}
